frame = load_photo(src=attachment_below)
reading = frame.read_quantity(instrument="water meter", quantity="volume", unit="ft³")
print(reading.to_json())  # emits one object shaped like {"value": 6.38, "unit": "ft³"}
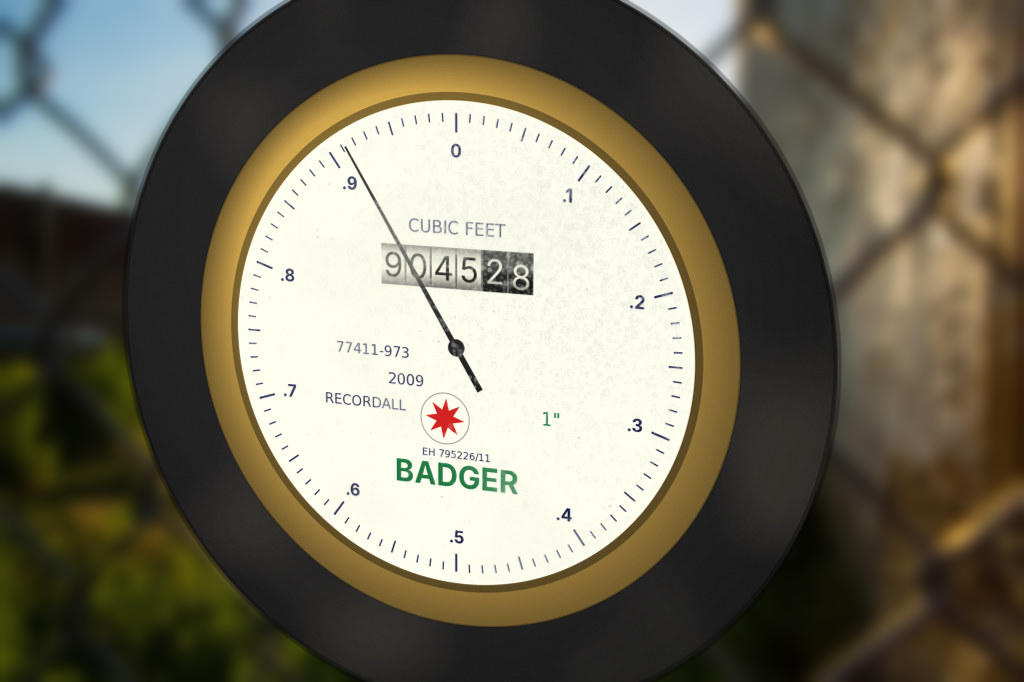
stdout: {"value": 904527.91, "unit": "ft³"}
